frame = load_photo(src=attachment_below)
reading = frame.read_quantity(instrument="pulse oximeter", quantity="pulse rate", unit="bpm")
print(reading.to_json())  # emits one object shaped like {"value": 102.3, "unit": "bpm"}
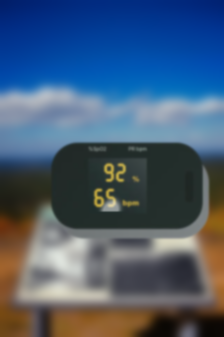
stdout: {"value": 65, "unit": "bpm"}
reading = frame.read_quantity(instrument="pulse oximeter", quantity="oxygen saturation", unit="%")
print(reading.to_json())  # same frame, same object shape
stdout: {"value": 92, "unit": "%"}
